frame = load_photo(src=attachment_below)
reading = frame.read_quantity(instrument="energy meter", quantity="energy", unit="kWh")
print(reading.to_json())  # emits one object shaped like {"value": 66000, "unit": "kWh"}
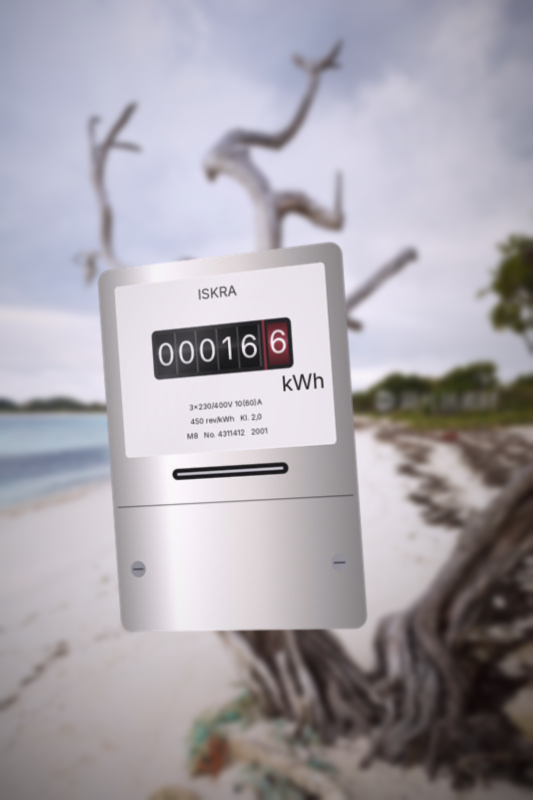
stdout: {"value": 16.6, "unit": "kWh"}
